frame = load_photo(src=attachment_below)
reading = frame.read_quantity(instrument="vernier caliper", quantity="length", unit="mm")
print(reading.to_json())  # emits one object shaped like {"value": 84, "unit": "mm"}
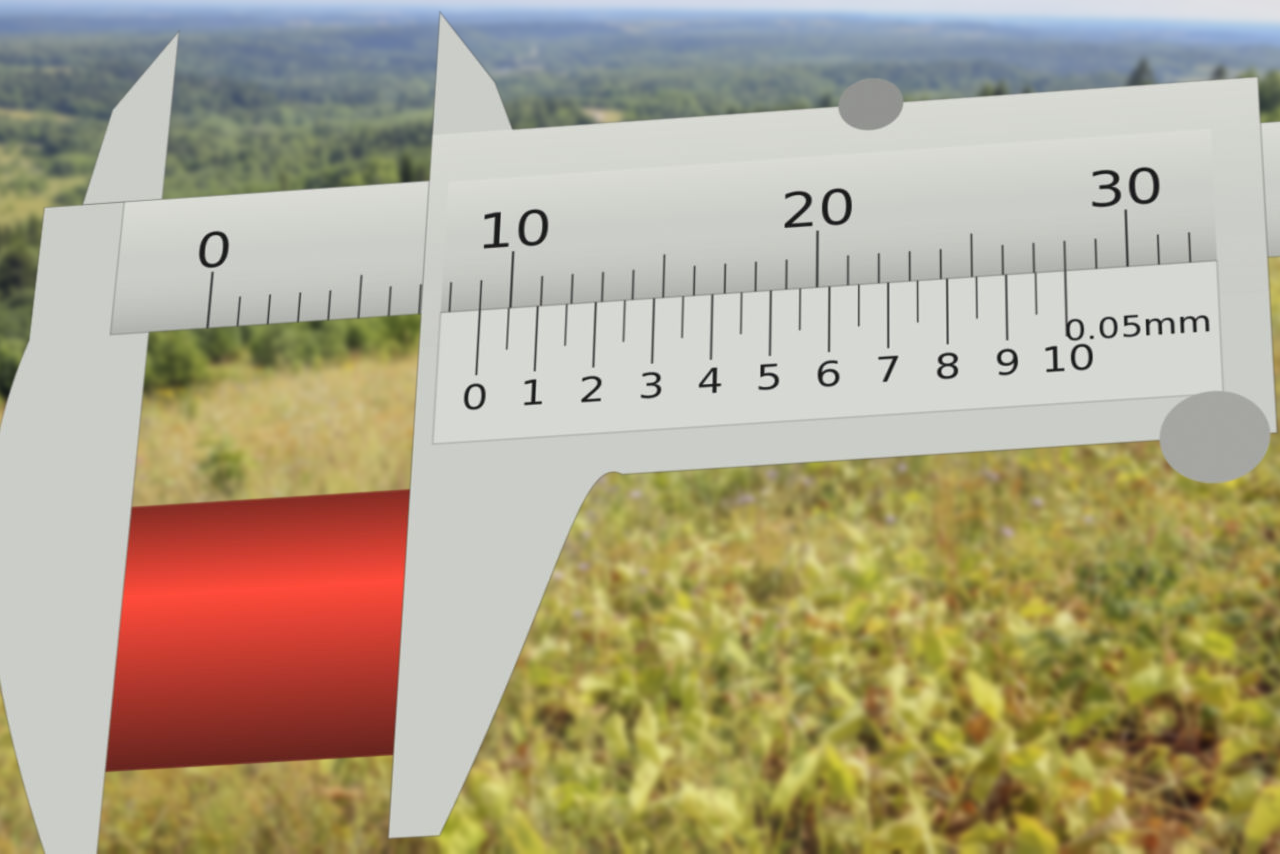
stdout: {"value": 9.00, "unit": "mm"}
